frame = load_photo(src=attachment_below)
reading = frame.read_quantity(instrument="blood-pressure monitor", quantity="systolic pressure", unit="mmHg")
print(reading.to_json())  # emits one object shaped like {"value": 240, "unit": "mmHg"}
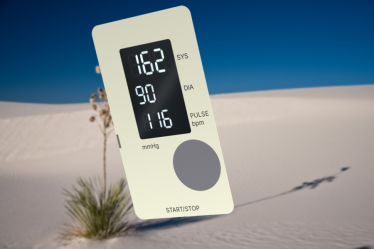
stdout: {"value": 162, "unit": "mmHg"}
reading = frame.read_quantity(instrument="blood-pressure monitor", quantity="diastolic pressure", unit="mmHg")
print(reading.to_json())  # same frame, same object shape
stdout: {"value": 90, "unit": "mmHg"}
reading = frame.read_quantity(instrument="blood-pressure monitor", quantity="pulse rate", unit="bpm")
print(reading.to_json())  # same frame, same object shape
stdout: {"value": 116, "unit": "bpm"}
